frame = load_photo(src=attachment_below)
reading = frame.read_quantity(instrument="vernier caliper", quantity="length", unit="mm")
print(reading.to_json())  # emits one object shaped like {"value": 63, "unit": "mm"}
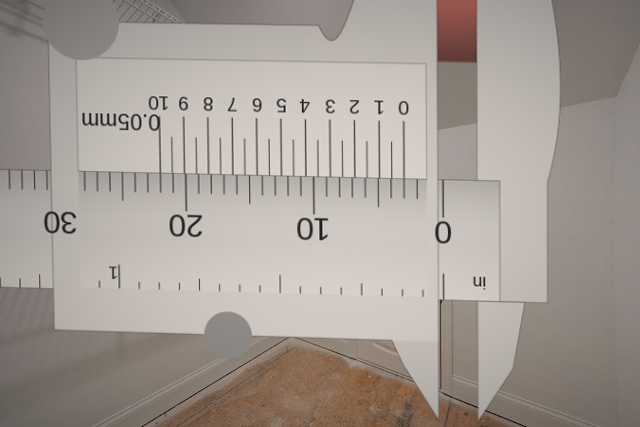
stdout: {"value": 3.0, "unit": "mm"}
